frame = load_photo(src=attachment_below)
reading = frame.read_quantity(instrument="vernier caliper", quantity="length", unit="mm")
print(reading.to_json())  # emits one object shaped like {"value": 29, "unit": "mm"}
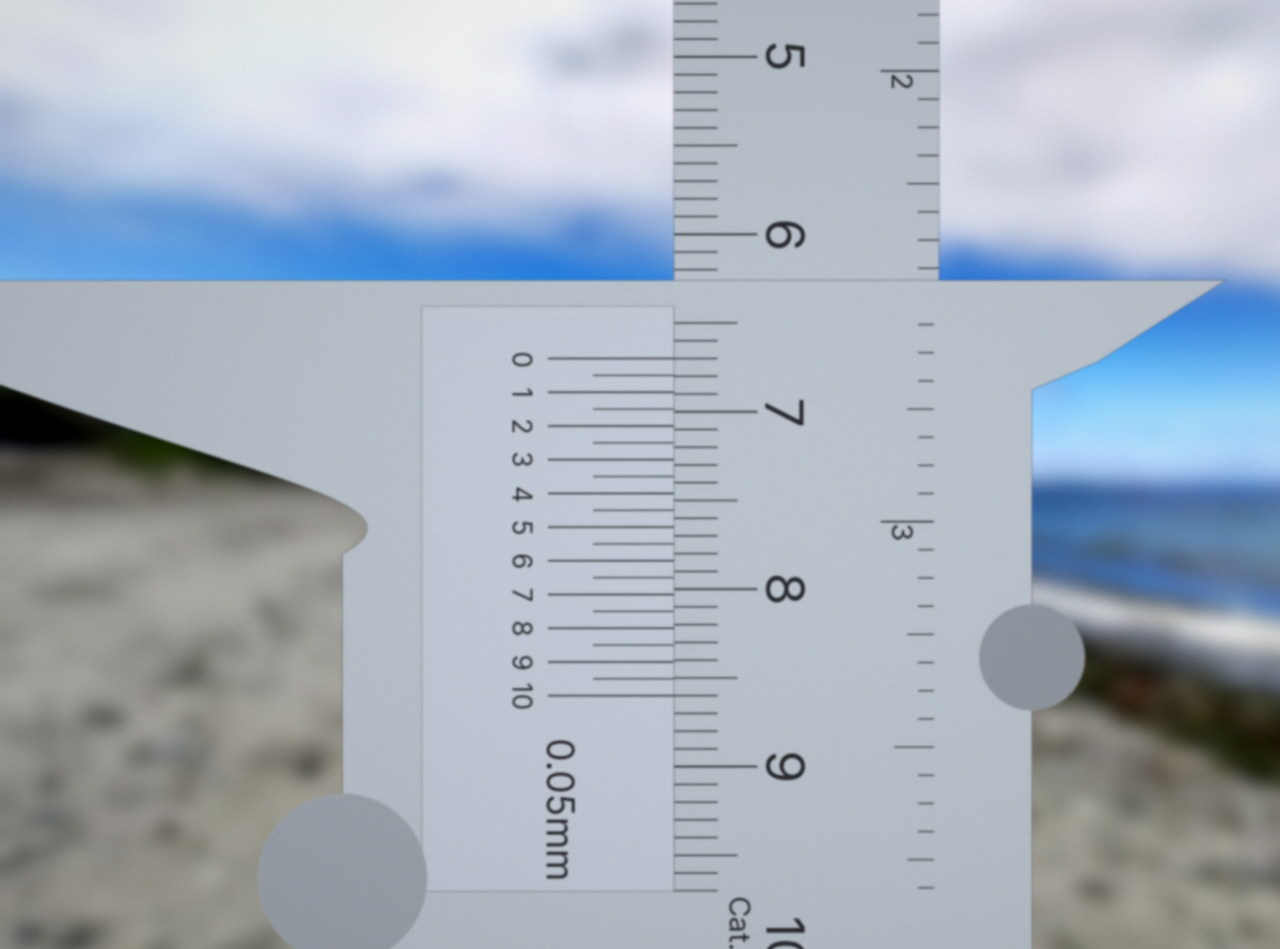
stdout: {"value": 67.0, "unit": "mm"}
